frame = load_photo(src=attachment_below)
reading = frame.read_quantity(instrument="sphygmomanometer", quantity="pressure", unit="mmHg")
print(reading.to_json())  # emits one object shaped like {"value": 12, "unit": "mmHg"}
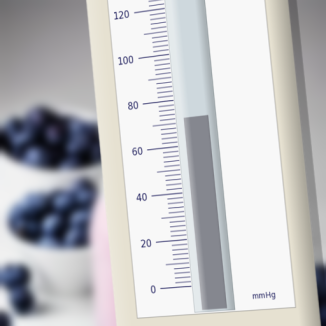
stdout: {"value": 72, "unit": "mmHg"}
